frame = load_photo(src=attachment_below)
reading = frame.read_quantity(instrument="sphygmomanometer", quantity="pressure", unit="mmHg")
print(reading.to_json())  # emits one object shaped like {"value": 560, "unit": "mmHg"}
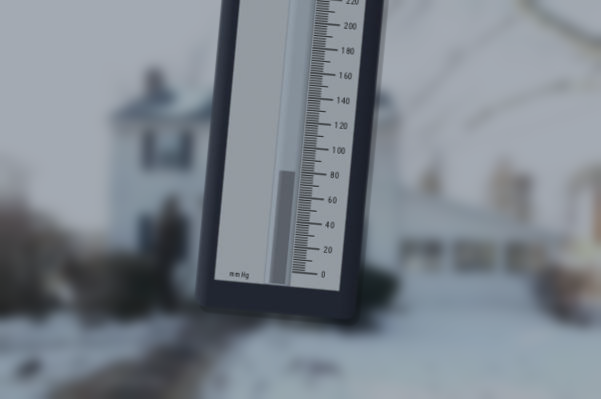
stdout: {"value": 80, "unit": "mmHg"}
